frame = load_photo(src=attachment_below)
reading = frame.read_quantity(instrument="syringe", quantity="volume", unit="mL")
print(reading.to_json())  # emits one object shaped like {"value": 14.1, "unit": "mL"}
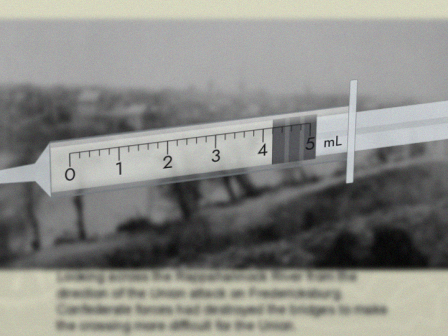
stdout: {"value": 4.2, "unit": "mL"}
